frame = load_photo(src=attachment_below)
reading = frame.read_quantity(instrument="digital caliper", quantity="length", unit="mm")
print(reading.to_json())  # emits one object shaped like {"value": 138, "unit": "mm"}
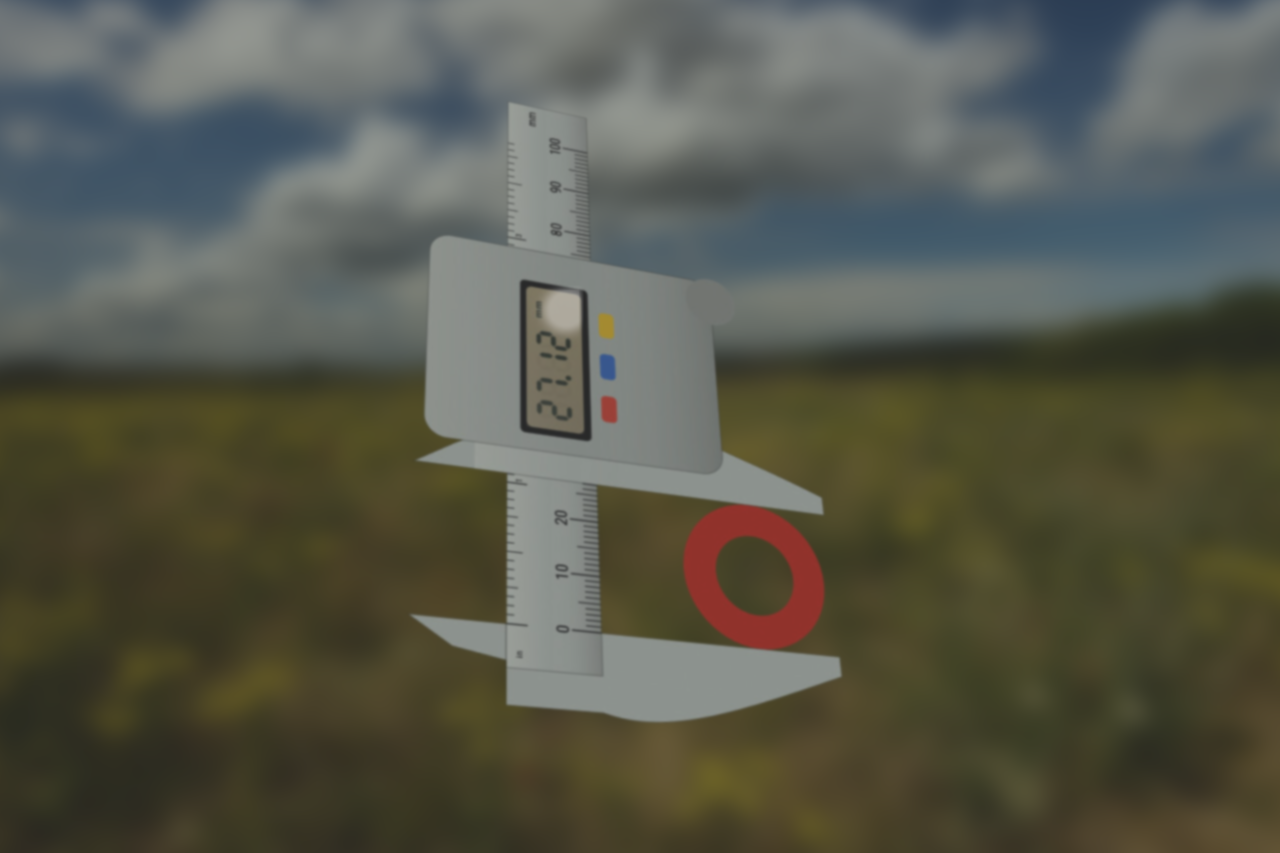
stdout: {"value": 27.12, "unit": "mm"}
